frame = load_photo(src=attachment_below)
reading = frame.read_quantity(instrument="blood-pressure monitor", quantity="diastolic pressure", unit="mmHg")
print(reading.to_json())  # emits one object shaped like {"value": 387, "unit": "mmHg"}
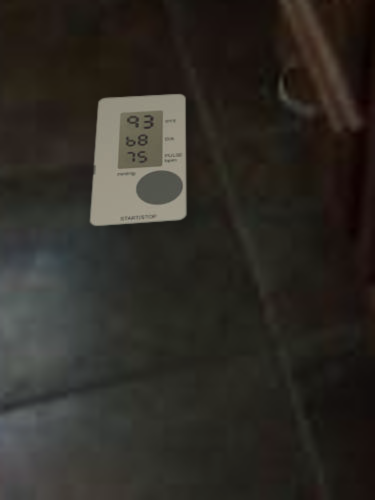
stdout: {"value": 68, "unit": "mmHg"}
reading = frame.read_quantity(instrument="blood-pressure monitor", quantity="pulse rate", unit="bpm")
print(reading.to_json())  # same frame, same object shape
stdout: {"value": 75, "unit": "bpm"}
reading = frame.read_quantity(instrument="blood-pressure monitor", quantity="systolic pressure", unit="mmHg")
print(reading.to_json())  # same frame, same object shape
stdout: {"value": 93, "unit": "mmHg"}
